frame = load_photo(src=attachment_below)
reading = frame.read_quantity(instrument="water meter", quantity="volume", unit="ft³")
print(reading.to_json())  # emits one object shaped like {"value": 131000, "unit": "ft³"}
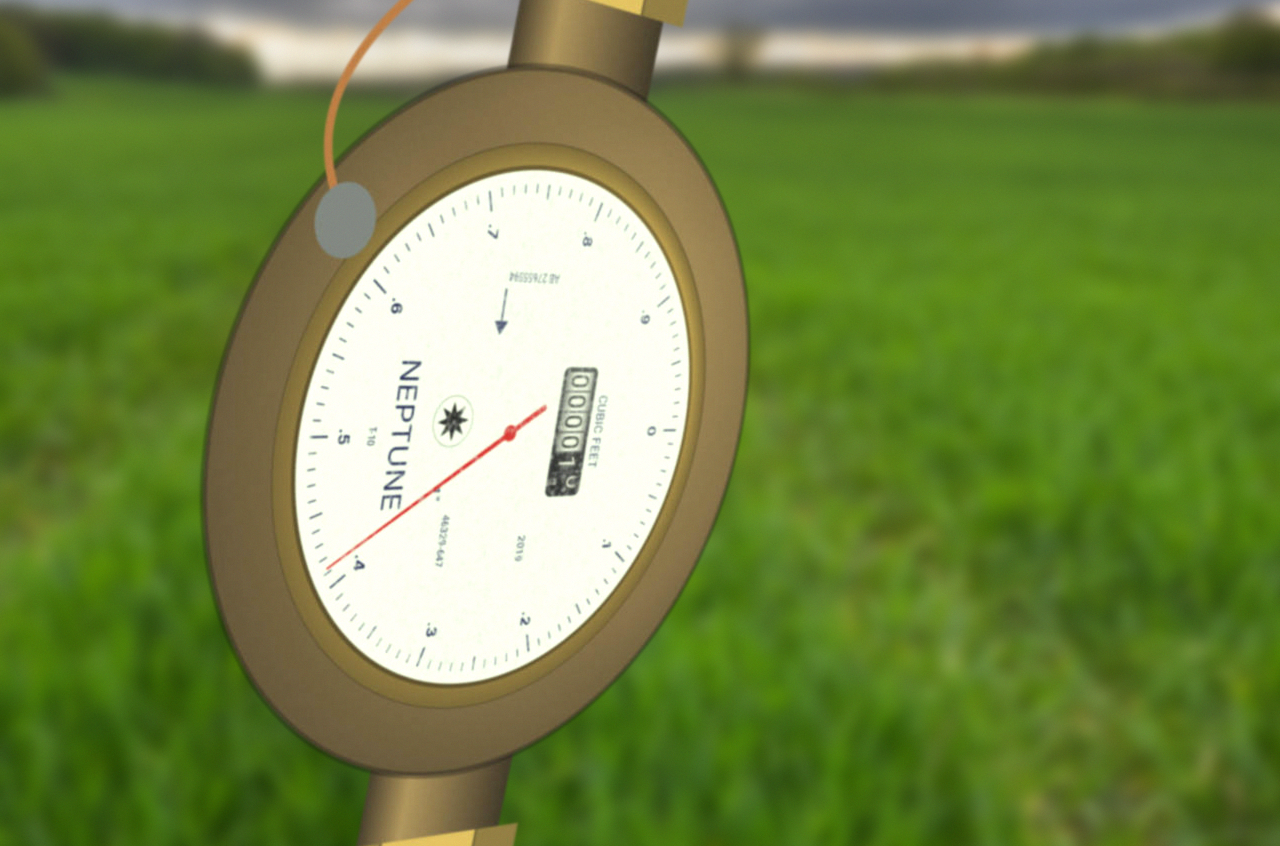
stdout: {"value": 10.41, "unit": "ft³"}
